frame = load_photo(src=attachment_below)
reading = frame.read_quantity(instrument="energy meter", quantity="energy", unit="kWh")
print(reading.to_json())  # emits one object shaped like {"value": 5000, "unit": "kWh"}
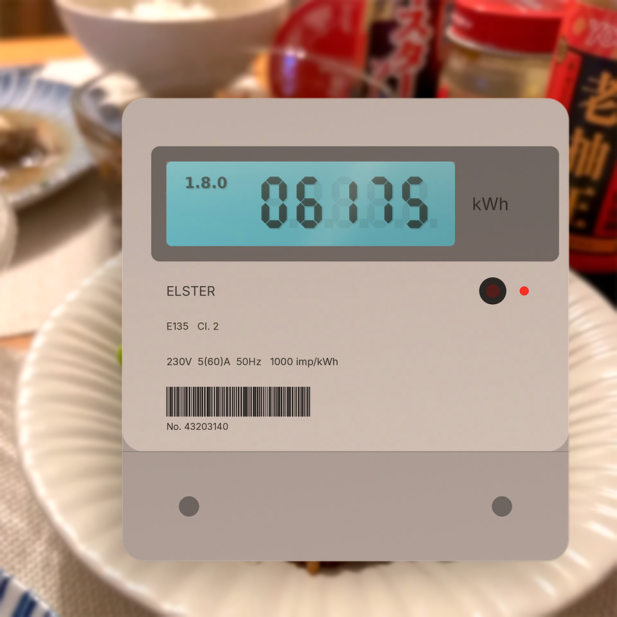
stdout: {"value": 6175, "unit": "kWh"}
